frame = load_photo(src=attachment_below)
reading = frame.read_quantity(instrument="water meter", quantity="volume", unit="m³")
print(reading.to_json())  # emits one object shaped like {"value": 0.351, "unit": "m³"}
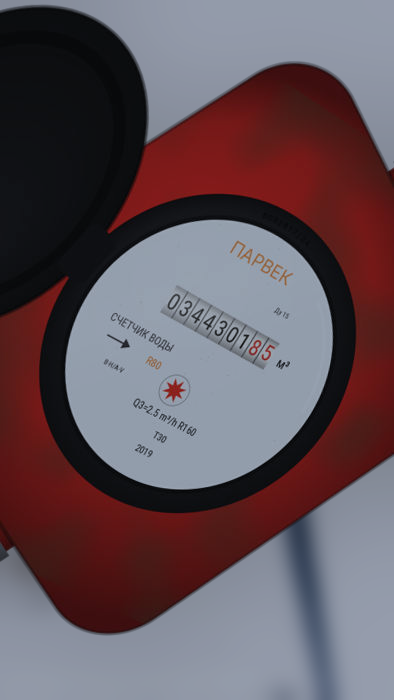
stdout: {"value": 344301.85, "unit": "m³"}
